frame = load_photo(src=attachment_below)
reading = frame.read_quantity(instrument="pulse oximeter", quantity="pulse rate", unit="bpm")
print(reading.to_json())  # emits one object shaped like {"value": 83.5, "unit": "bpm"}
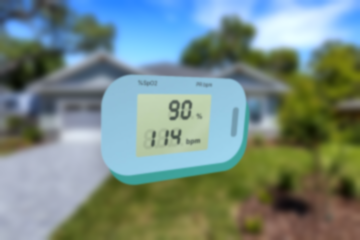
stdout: {"value": 114, "unit": "bpm"}
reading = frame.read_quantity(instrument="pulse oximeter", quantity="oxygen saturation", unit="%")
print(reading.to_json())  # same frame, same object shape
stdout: {"value": 90, "unit": "%"}
